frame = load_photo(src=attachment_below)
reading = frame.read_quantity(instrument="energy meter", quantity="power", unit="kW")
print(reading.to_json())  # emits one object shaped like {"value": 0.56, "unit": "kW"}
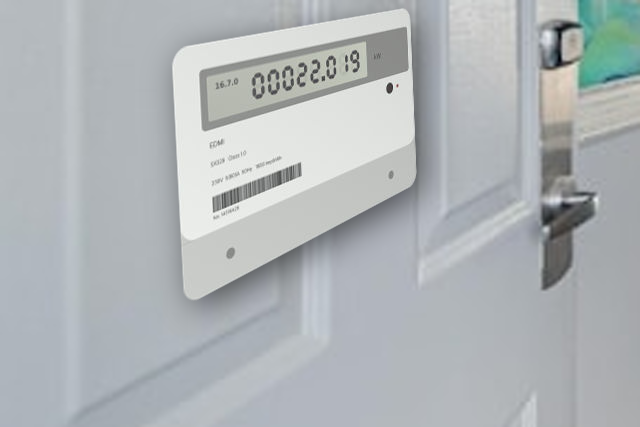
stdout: {"value": 22.019, "unit": "kW"}
